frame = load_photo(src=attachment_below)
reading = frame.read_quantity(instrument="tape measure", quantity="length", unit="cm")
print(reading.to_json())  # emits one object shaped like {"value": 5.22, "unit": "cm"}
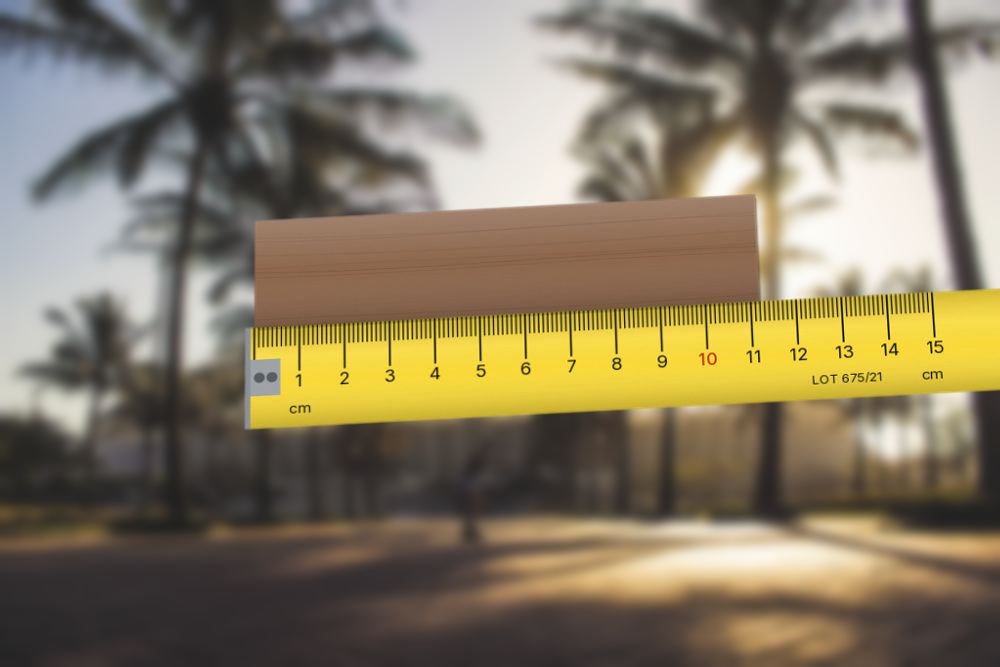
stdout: {"value": 11.2, "unit": "cm"}
